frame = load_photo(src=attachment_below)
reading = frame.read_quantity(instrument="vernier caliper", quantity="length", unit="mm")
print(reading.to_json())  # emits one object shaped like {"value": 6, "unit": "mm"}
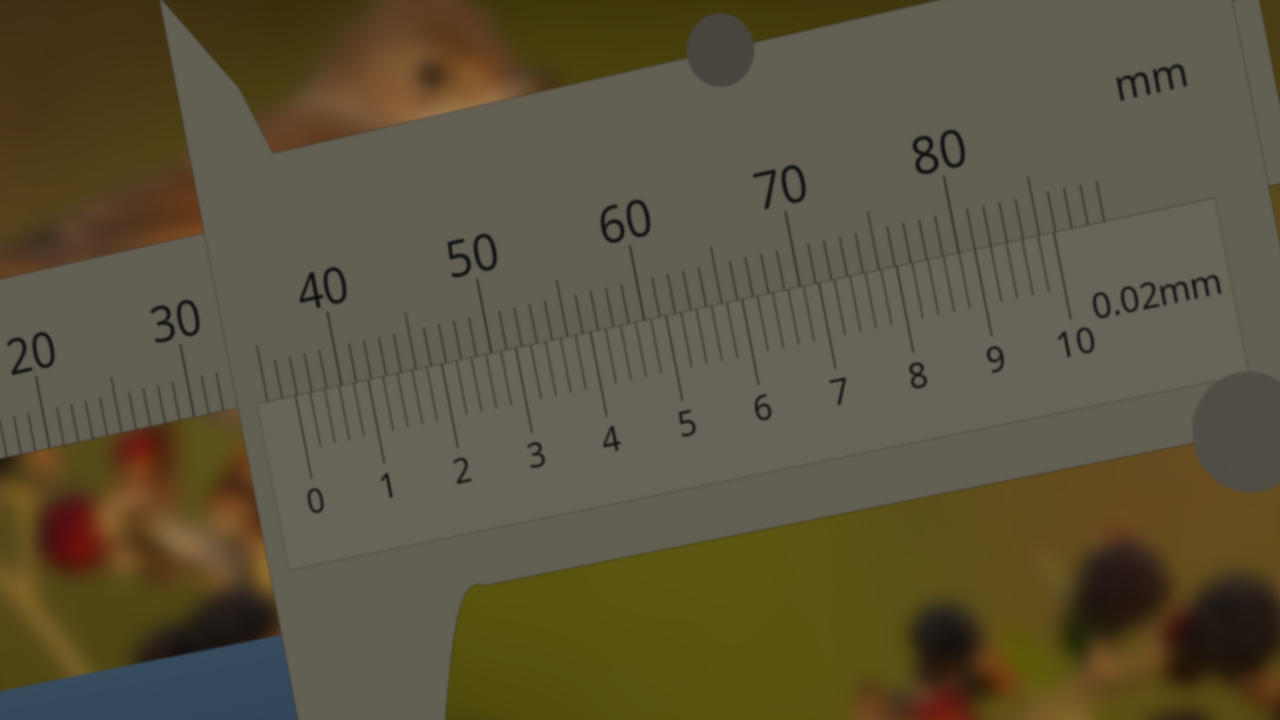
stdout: {"value": 36.9, "unit": "mm"}
